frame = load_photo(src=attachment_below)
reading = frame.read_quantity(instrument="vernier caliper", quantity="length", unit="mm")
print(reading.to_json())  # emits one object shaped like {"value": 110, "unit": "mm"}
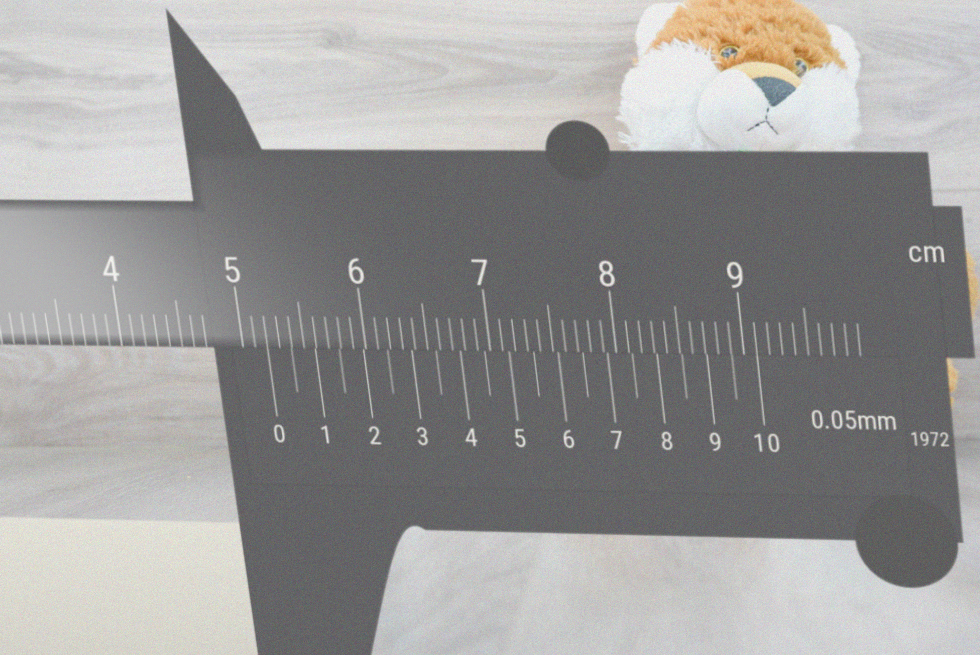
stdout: {"value": 52.0, "unit": "mm"}
